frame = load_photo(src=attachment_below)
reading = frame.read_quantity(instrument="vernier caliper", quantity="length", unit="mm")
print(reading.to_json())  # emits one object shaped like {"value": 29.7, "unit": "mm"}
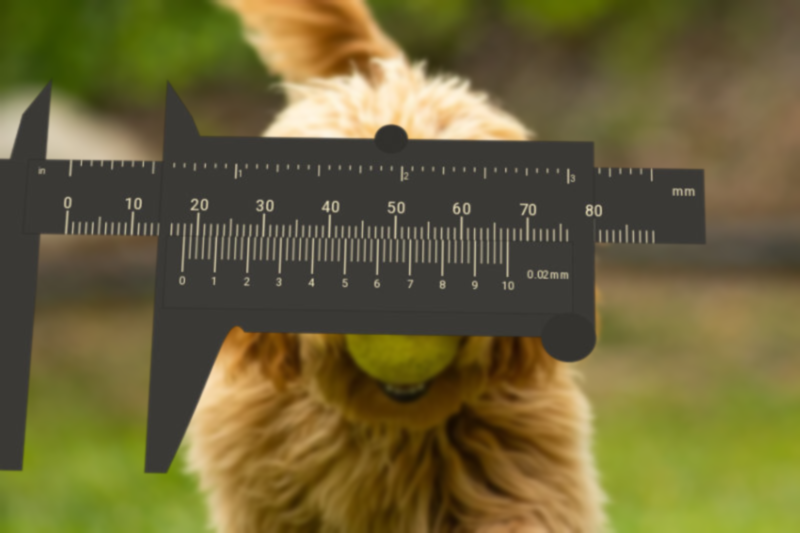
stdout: {"value": 18.0, "unit": "mm"}
